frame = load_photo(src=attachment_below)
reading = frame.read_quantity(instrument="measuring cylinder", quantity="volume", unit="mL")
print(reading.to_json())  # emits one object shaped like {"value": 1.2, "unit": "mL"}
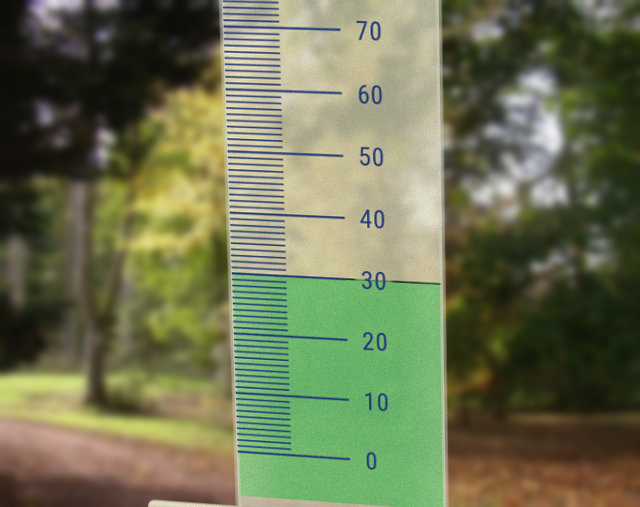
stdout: {"value": 30, "unit": "mL"}
